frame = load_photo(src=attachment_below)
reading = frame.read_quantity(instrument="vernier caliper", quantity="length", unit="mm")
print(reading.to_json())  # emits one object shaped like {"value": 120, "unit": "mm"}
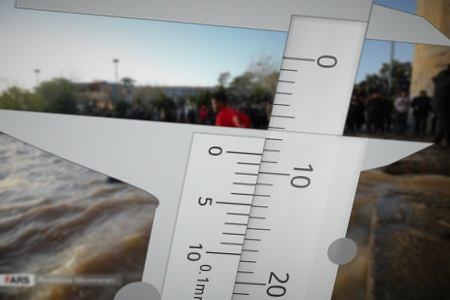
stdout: {"value": 8.4, "unit": "mm"}
